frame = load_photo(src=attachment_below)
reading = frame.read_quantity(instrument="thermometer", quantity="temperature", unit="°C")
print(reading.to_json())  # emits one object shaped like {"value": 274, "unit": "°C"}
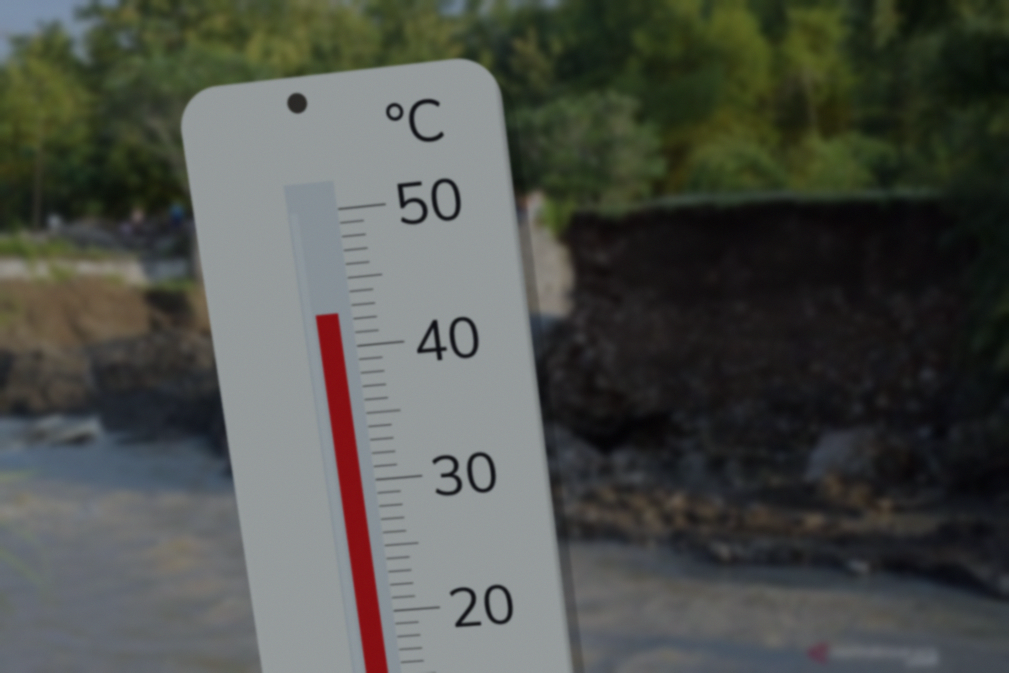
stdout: {"value": 42.5, "unit": "°C"}
